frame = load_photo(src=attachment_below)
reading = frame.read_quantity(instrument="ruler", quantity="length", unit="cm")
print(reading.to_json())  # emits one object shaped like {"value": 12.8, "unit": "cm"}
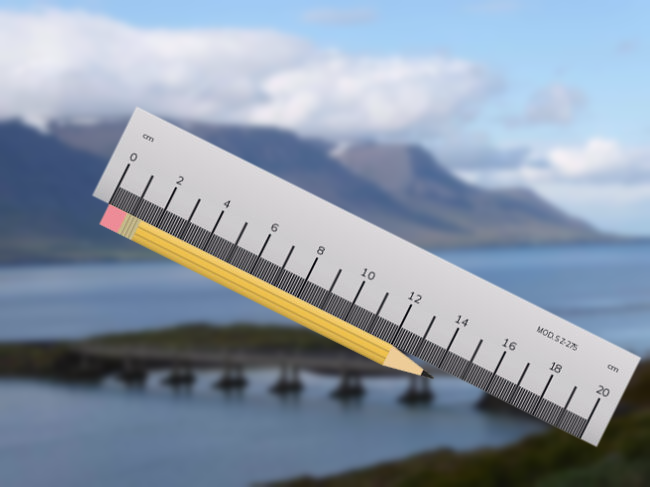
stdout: {"value": 14, "unit": "cm"}
